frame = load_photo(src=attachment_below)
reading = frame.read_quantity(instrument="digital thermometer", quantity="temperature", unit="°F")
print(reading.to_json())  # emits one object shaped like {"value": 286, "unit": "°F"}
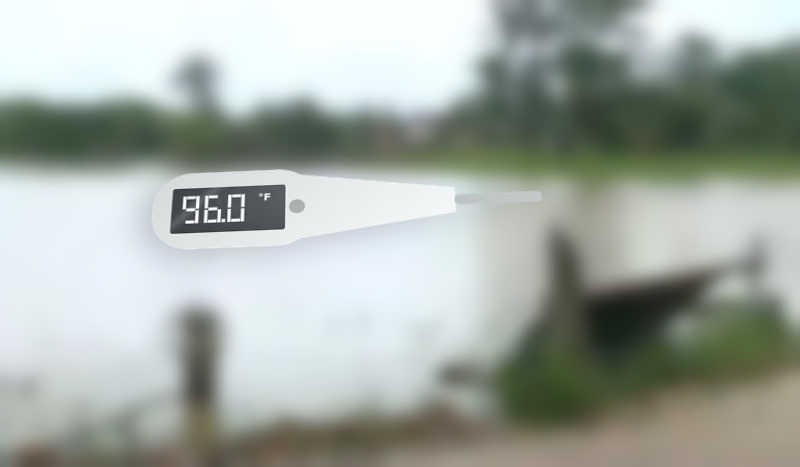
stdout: {"value": 96.0, "unit": "°F"}
